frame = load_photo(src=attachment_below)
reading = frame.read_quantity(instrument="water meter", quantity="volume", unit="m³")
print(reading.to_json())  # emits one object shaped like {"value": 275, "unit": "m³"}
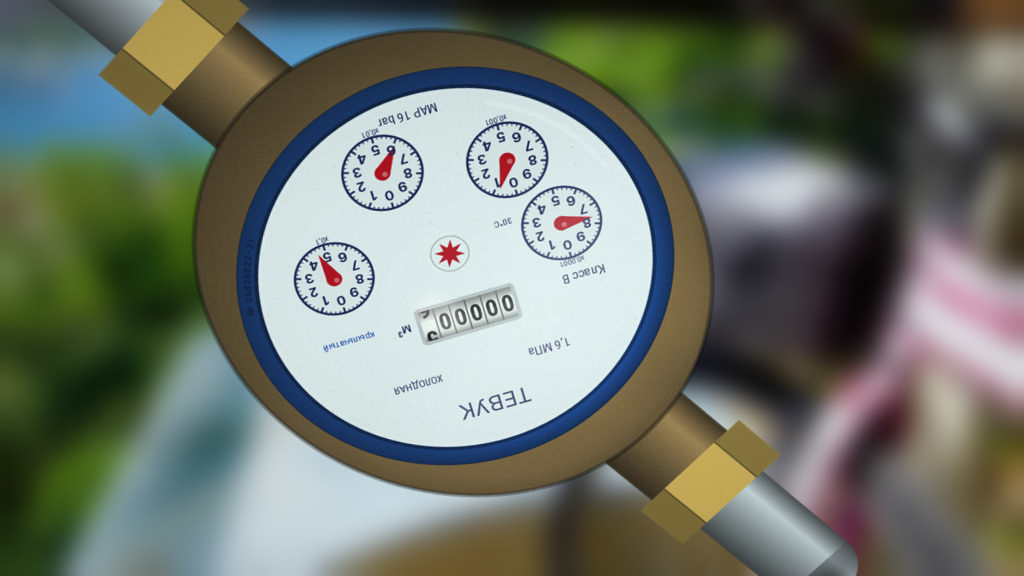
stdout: {"value": 5.4607, "unit": "m³"}
